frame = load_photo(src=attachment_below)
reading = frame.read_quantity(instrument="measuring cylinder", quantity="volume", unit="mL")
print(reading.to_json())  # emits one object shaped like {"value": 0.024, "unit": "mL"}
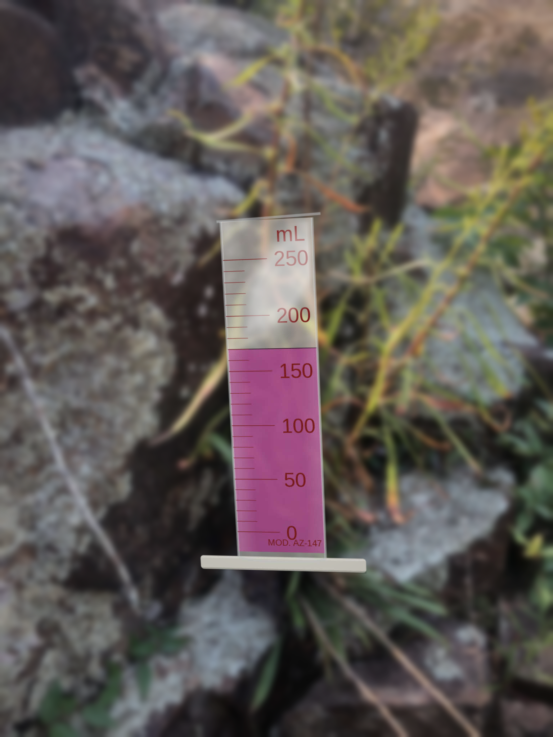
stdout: {"value": 170, "unit": "mL"}
